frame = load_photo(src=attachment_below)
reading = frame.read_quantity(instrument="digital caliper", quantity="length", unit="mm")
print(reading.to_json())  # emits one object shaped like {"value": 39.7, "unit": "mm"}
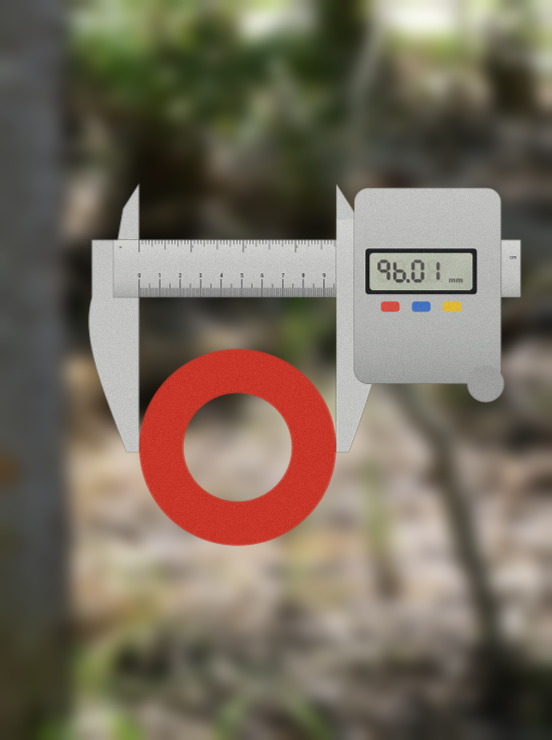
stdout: {"value": 96.01, "unit": "mm"}
